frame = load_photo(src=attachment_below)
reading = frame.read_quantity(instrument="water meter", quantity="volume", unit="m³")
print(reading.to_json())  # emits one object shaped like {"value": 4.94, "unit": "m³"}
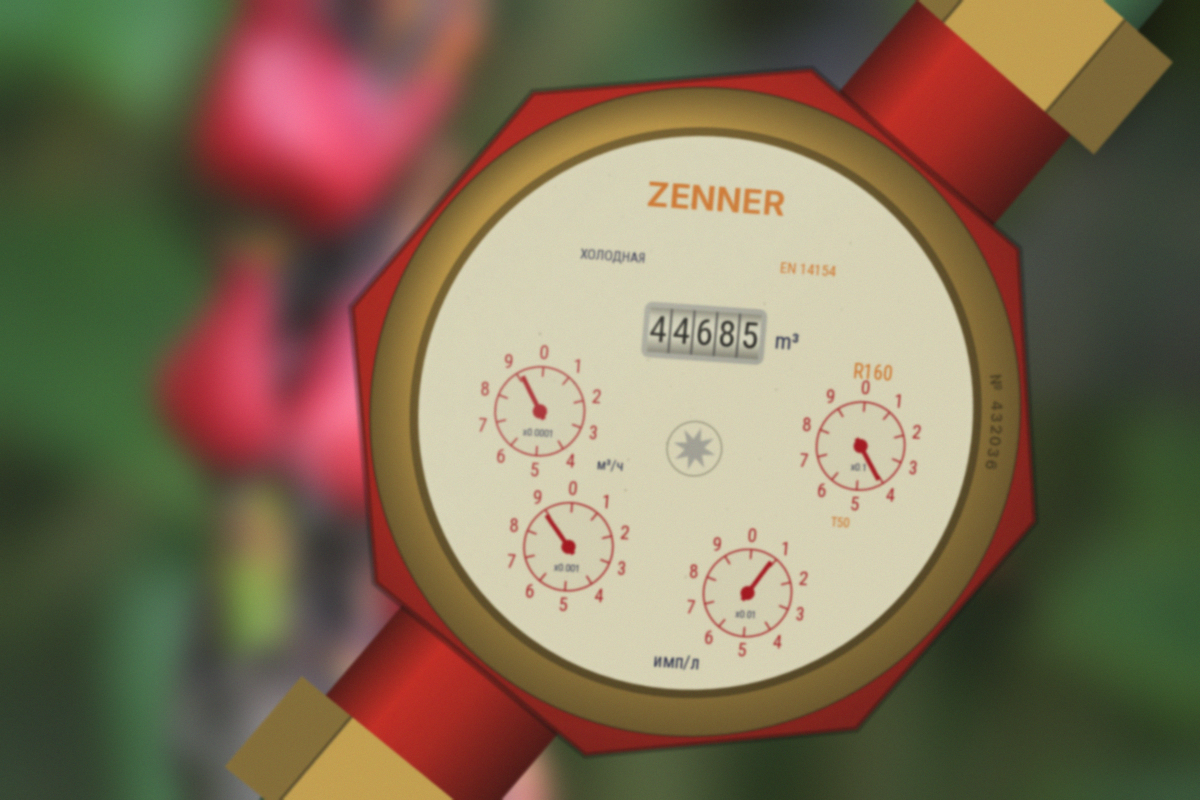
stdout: {"value": 44685.4089, "unit": "m³"}
